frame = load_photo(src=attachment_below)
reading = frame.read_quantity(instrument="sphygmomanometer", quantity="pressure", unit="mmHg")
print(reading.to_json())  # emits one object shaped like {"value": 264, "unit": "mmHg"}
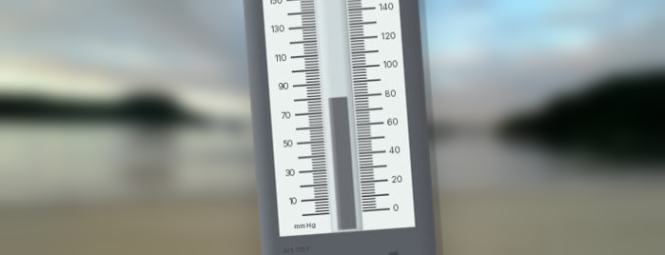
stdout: {"value": 80, "unit": "mmHg"}
